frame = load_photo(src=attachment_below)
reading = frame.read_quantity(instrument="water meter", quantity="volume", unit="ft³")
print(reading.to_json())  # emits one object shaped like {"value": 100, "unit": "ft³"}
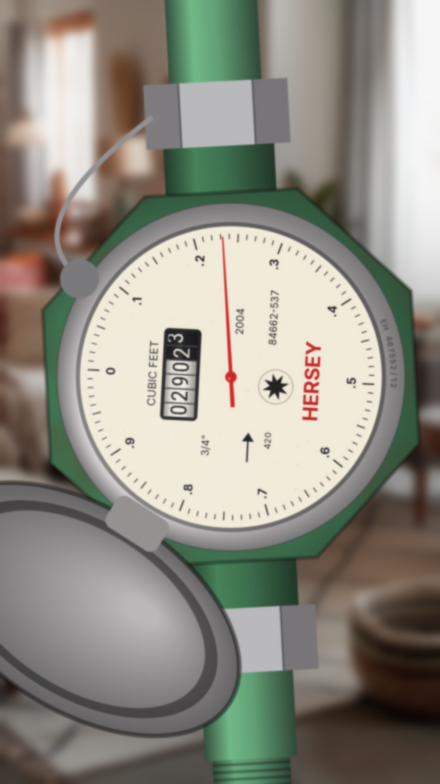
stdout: {"value": 29023.23, "unit": "ft³"}
